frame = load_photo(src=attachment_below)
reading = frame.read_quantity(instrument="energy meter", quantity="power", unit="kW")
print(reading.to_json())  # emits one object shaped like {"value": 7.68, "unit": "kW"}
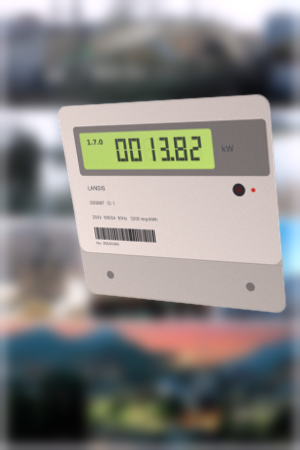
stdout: {"value": 13.82, "unit": "kW"}
